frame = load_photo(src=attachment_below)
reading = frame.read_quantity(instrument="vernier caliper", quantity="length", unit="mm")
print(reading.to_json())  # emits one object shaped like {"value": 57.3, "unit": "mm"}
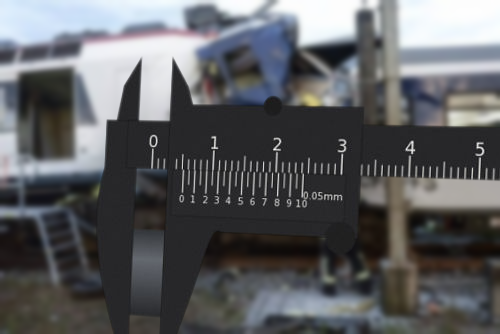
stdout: {"value": 5.2, "unit": "mm"}
